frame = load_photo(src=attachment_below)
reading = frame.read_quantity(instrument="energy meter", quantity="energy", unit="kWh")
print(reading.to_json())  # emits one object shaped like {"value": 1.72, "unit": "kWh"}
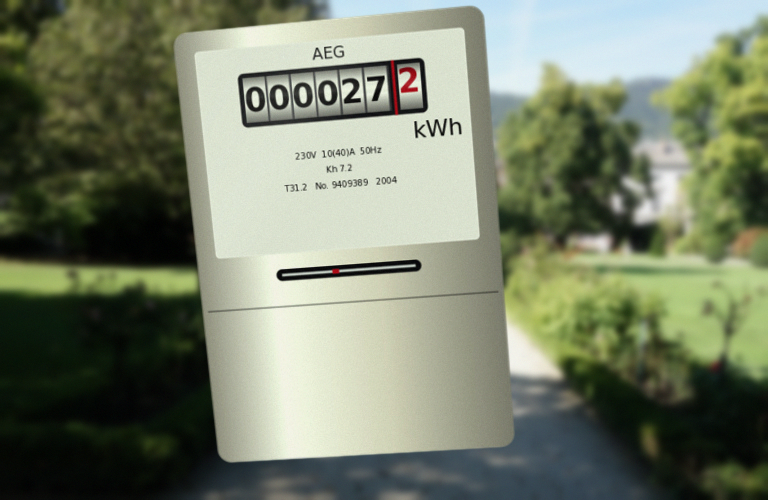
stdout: {"value": 27.2, "unit": "kWh"}
